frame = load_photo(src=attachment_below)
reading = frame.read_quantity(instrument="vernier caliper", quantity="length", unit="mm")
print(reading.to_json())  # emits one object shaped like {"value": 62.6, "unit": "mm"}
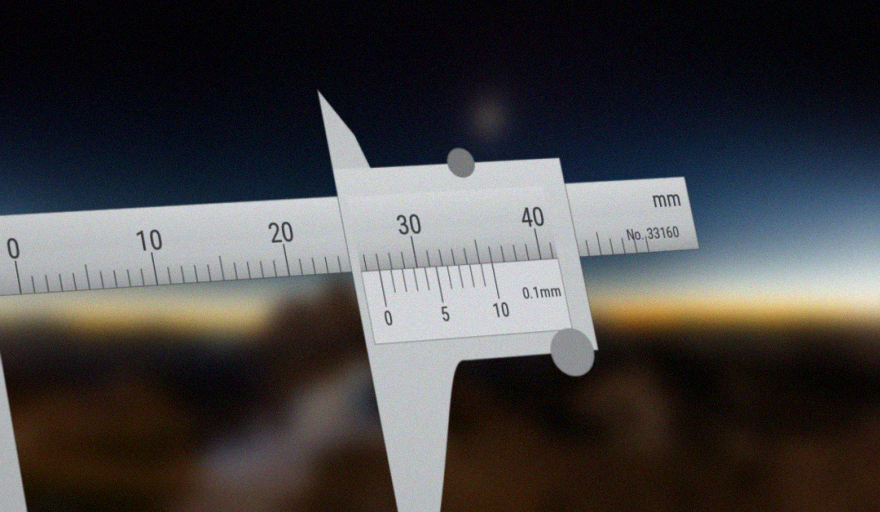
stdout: {"value": 27.0, "unit": "mm"}
